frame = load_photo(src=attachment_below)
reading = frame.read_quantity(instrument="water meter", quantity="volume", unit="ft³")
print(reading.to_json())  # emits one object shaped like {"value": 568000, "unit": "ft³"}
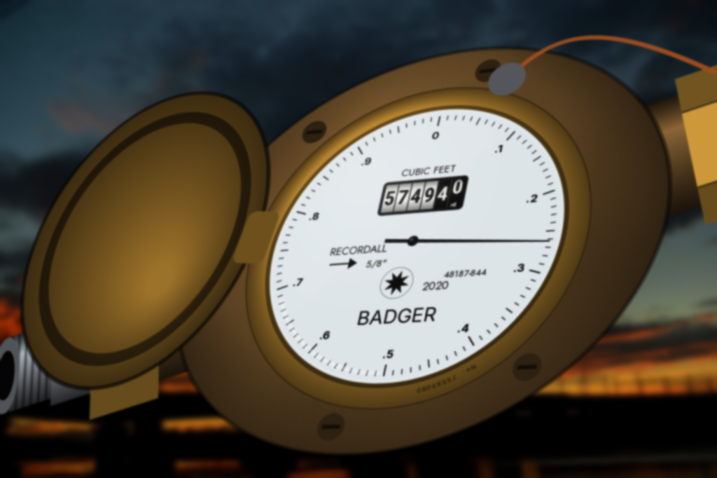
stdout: {"value": 574940.26, "unit": "ft³"}
